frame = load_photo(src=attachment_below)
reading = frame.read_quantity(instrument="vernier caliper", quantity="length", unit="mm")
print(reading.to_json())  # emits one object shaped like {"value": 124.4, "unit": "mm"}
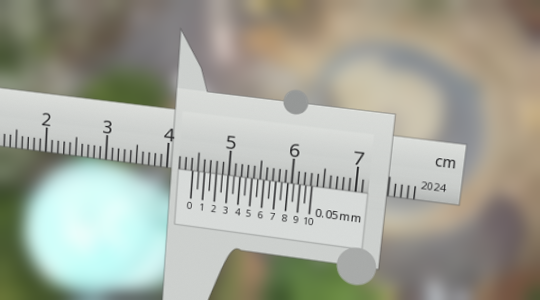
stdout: {"value": 44.2, "unit": "mm"}
